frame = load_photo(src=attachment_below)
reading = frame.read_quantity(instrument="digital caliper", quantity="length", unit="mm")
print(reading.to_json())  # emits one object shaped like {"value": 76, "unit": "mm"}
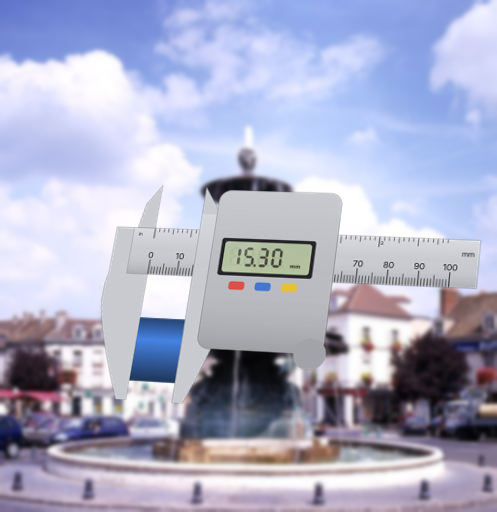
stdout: {"value": 15.30, "unit": "mm"}
